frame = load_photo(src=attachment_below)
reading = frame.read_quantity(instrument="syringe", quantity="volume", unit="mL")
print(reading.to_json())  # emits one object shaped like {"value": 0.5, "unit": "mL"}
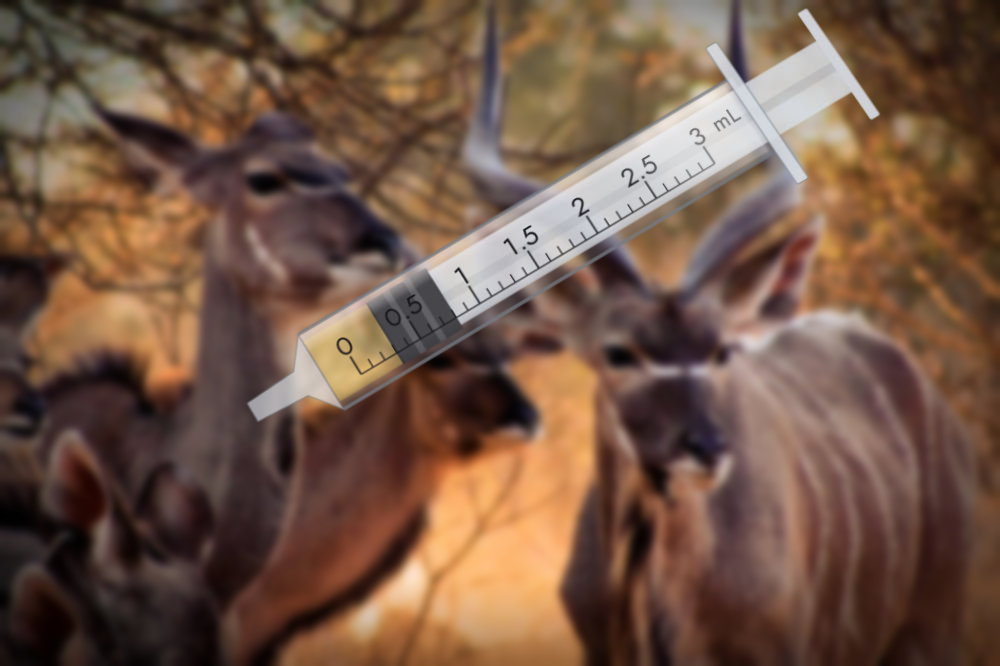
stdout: {"value": 0.3, "unit": "mL"}
